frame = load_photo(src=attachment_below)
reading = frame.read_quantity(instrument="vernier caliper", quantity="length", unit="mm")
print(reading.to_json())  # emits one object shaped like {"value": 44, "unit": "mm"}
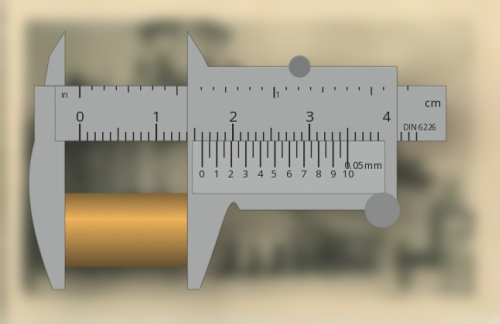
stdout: {"value": 16.0, "unit": "mm"}
